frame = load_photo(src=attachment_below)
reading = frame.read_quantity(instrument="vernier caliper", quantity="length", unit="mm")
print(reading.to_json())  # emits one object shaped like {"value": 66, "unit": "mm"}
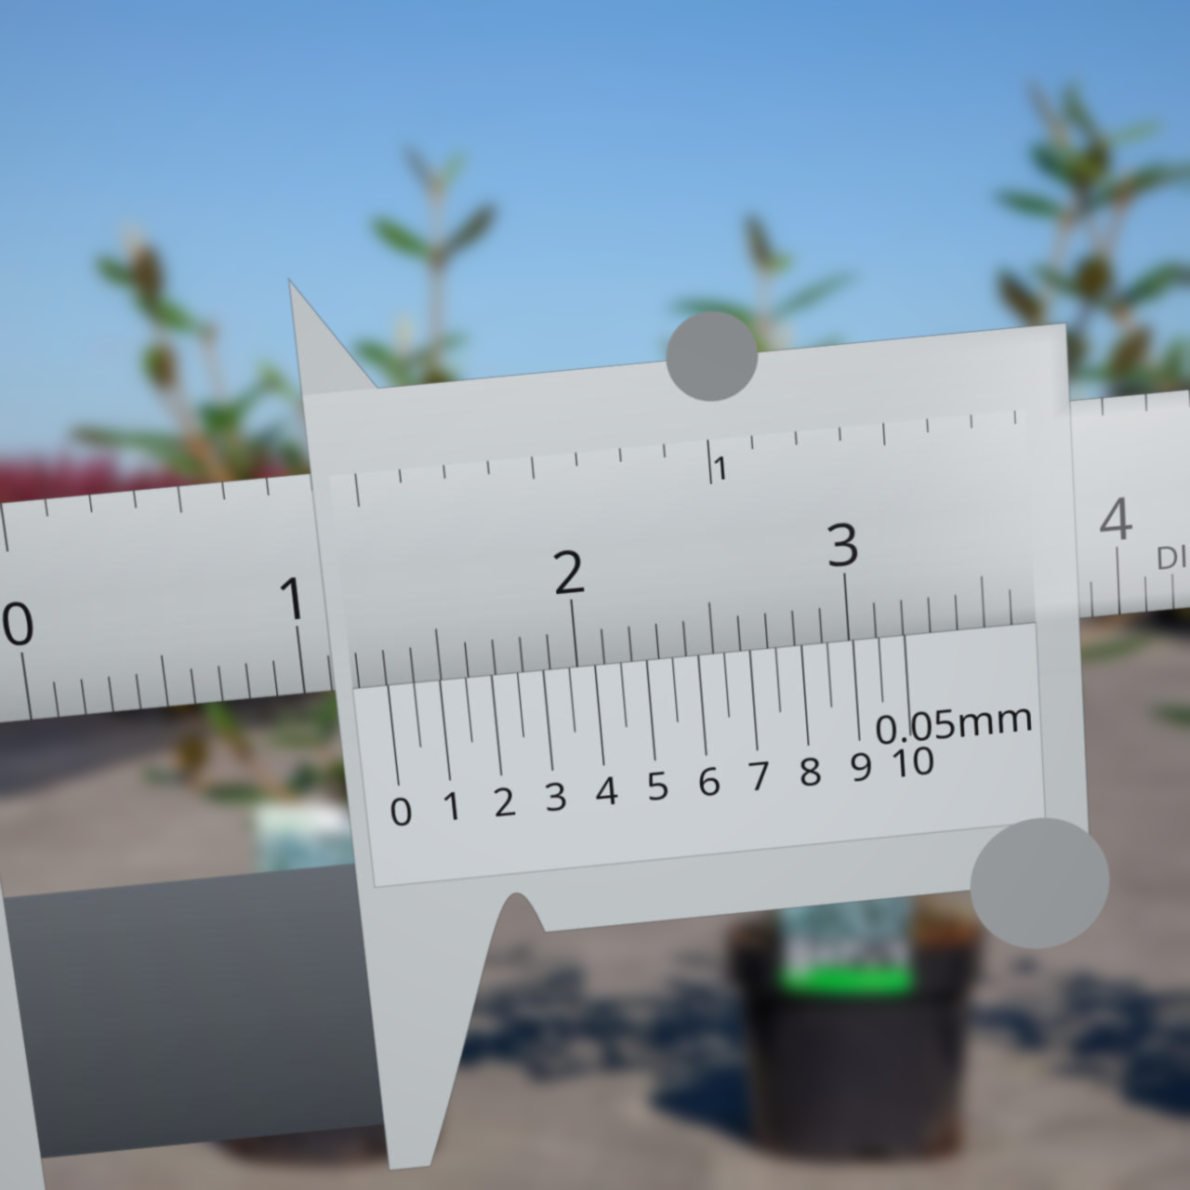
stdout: {"value": 13.05, "unit": "mm"}
